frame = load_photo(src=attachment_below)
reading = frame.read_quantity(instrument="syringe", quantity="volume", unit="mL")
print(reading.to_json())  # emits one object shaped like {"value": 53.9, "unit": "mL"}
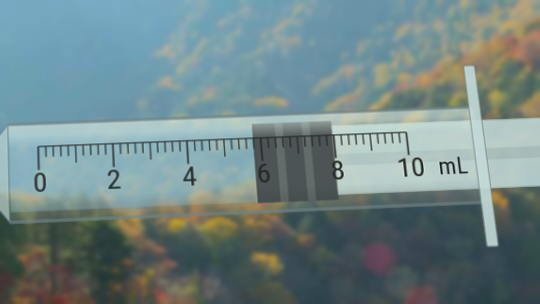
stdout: {"value": 5.8, "unit": "mL"}
